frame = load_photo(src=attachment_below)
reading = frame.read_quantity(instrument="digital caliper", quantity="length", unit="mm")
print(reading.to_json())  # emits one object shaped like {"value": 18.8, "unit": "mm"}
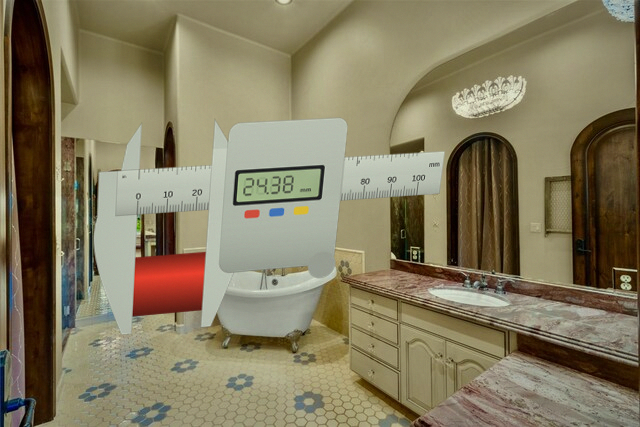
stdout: {"value": 24.38, "unit": "mm"}
